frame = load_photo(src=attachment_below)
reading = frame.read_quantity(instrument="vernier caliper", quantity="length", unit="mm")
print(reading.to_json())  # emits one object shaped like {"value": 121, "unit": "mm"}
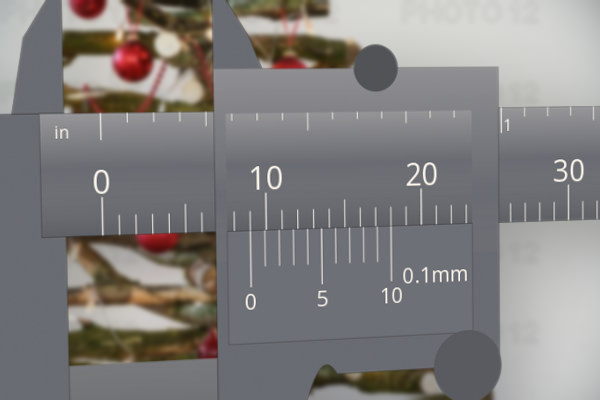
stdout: {"value": 9.0, "unit": "mm"}
